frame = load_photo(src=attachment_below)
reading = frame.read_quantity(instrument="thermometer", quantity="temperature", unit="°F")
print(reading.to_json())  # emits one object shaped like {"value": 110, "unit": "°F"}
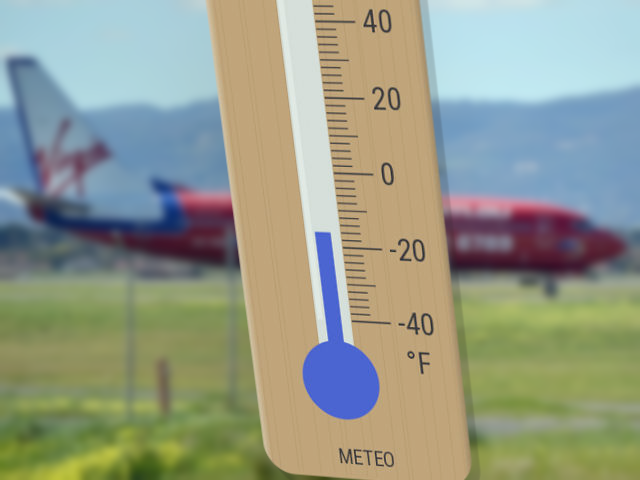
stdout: {"value": -16, "unit": "°F"}
